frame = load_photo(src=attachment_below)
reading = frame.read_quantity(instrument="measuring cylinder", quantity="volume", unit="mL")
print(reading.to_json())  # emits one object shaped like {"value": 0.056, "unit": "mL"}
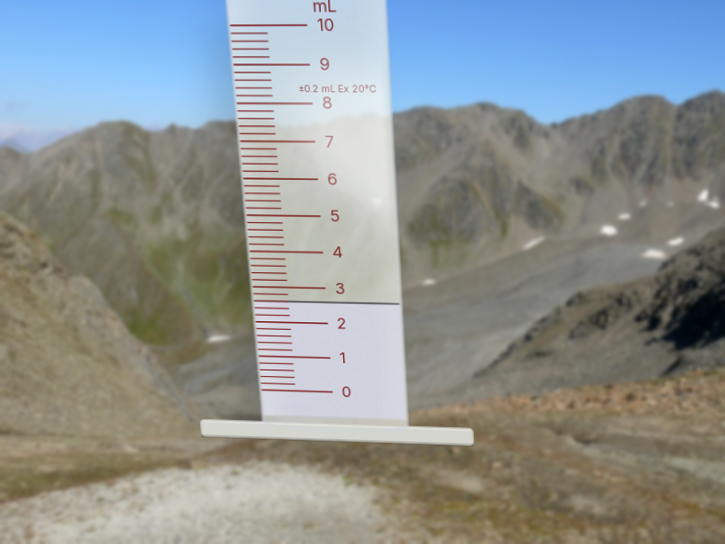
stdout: {"value": 2.6, "unit": "mL"}
